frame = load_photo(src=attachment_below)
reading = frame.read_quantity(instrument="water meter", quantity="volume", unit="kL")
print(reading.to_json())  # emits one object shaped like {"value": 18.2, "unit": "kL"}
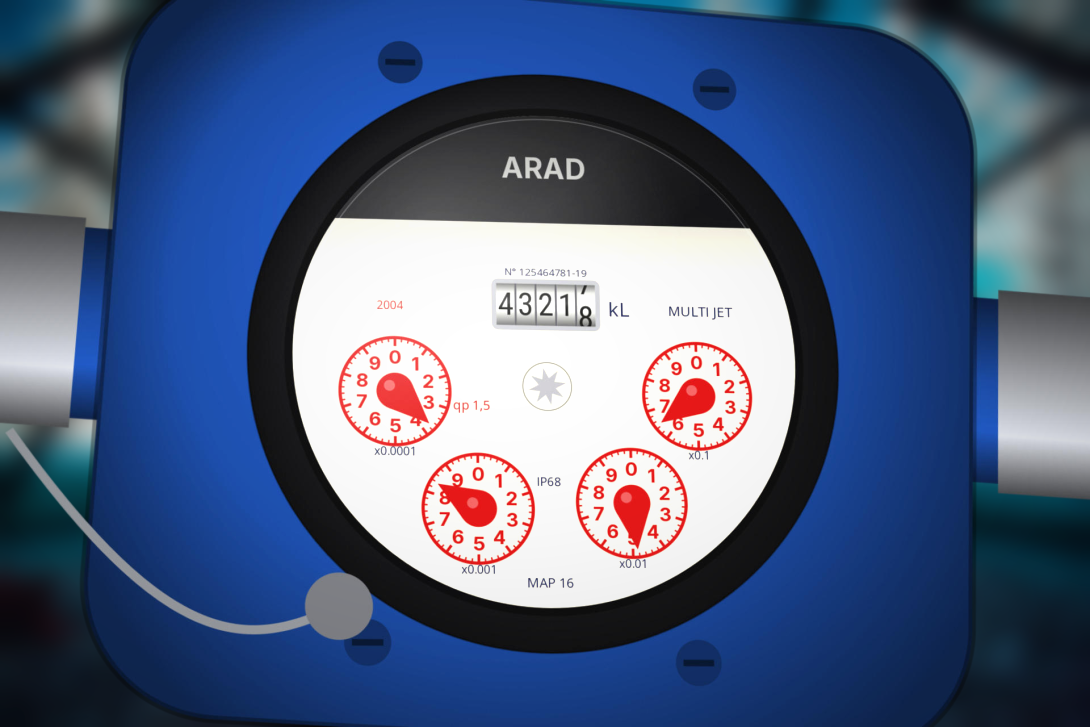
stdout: {"value": 43217.6483, "unit": "kL"}
